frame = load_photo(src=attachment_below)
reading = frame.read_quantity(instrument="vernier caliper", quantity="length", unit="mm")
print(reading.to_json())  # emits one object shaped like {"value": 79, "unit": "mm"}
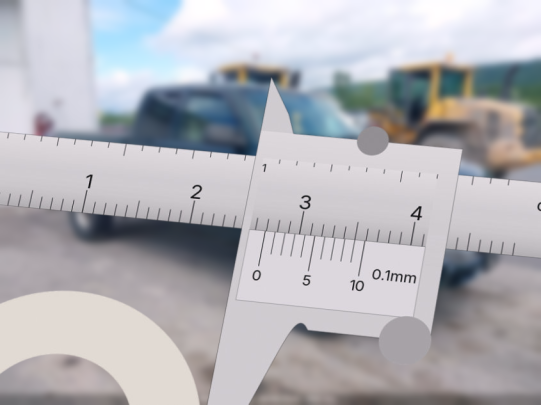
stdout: {"value": 26.9, "unit": "mm"}
